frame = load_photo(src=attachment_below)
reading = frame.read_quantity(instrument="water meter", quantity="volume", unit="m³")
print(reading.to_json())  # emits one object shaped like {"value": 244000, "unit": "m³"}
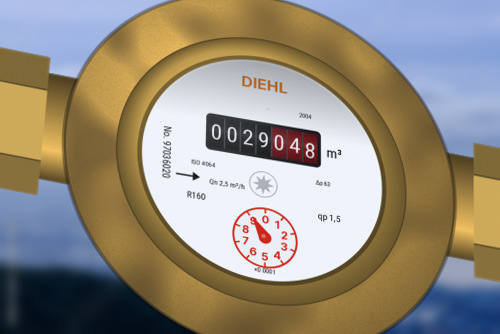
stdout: {"value": 29.0479, "unit": "m³"}
